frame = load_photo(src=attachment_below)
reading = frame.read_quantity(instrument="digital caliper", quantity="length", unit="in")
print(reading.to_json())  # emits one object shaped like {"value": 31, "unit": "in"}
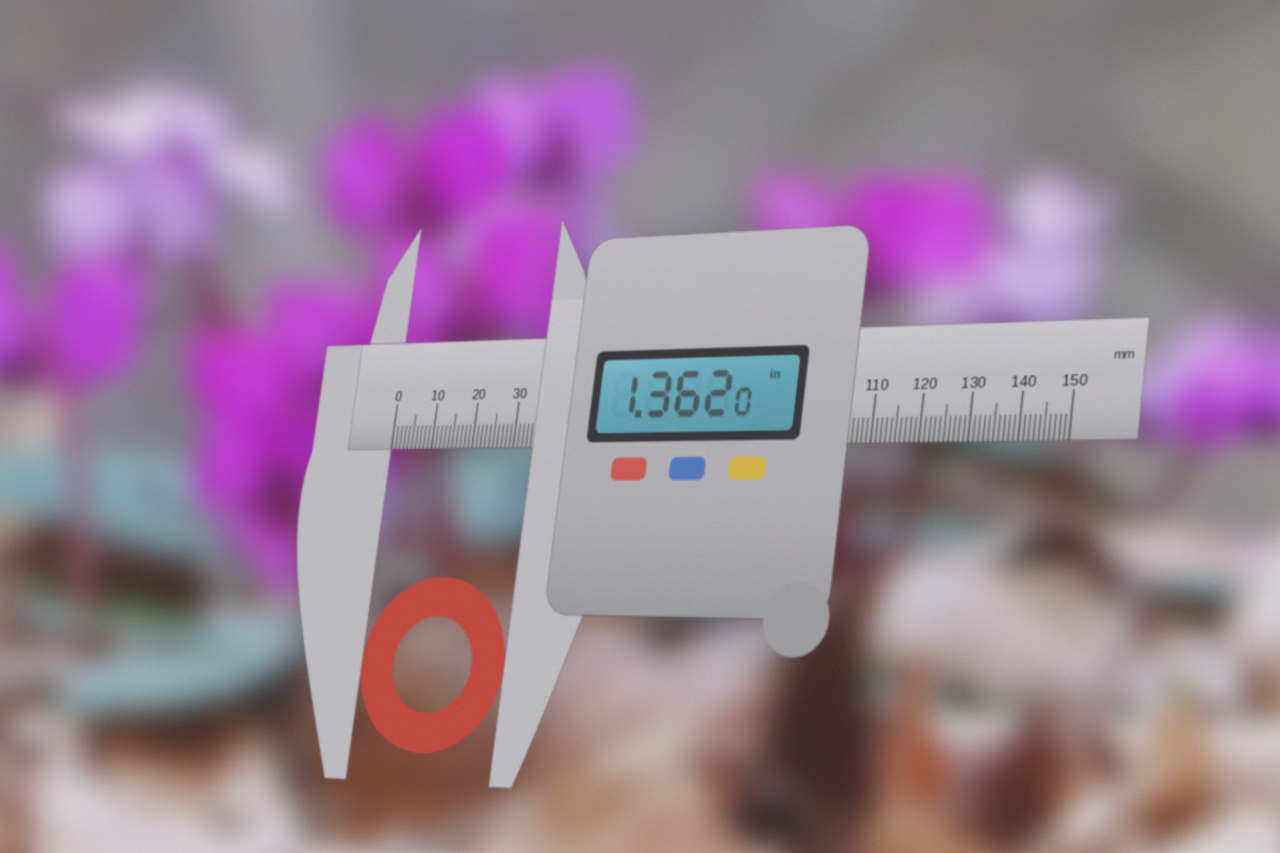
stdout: {"value": 1.3620, "unit": "in"}
